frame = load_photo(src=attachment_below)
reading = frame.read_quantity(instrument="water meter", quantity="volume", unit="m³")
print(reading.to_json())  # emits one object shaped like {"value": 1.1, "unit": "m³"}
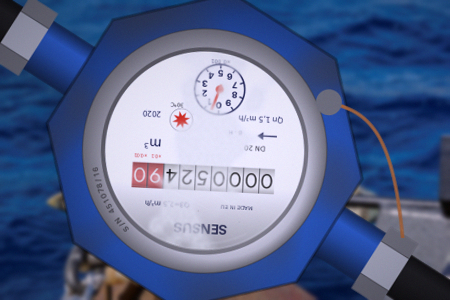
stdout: {"value": 524.900, "unit": "m³"}
